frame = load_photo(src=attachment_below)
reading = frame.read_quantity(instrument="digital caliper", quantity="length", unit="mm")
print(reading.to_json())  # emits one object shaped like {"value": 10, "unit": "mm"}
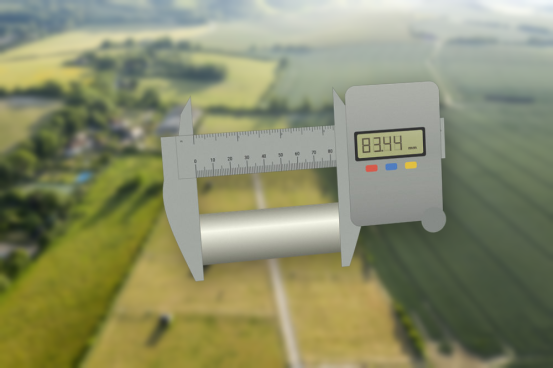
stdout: {"value": 83.44, "unit": "mm"}
